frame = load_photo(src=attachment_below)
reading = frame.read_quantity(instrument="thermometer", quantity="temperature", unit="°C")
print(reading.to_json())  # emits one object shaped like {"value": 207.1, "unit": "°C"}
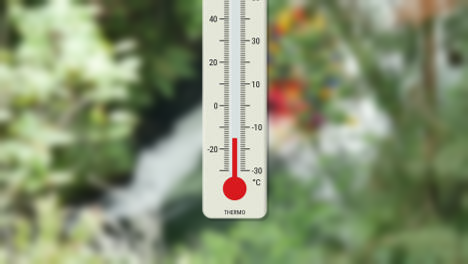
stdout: {"value": -15, "unit": "°C"}
